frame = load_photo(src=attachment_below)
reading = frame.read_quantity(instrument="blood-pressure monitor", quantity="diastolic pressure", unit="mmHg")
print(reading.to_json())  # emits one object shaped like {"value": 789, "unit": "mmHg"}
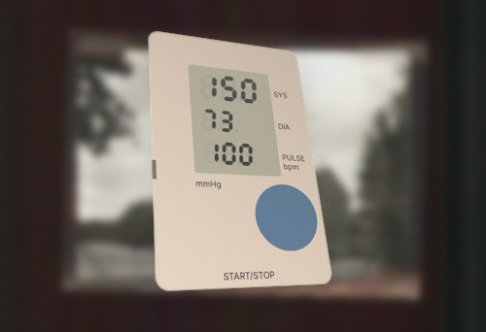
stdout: {"value": 73, "unit": "mmHg"}
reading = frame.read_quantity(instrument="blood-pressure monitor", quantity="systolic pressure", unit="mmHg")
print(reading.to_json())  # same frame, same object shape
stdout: {"value": 150, "unit": "mmHg"}
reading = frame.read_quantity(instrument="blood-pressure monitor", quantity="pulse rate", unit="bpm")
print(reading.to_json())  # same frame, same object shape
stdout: {"value": 100, "unit": "bpm"}
